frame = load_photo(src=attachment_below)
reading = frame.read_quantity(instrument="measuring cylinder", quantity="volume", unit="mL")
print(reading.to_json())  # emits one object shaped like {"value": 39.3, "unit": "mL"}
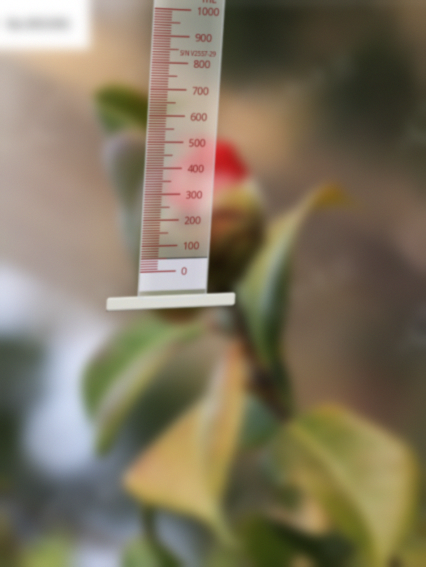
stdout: {"value": 50, "unit": "mL"}
